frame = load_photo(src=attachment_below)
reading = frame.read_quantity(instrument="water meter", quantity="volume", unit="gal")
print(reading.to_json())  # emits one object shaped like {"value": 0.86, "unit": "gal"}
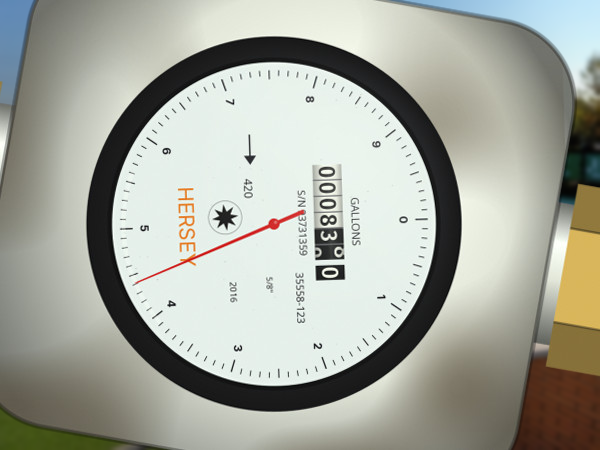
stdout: {"value": 8384.4, "unit": "gal"}
